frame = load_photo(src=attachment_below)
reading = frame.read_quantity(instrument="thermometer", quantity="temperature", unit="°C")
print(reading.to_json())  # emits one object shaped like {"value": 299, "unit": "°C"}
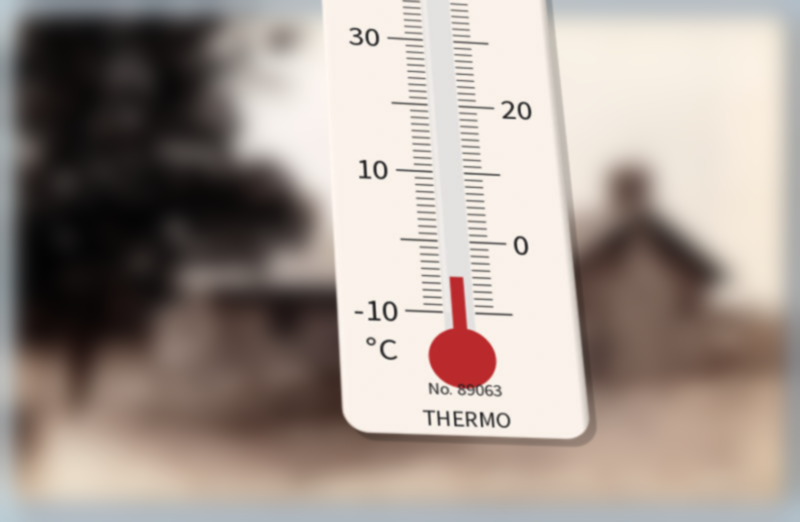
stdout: {"value": -5, "unit": "°C"}
